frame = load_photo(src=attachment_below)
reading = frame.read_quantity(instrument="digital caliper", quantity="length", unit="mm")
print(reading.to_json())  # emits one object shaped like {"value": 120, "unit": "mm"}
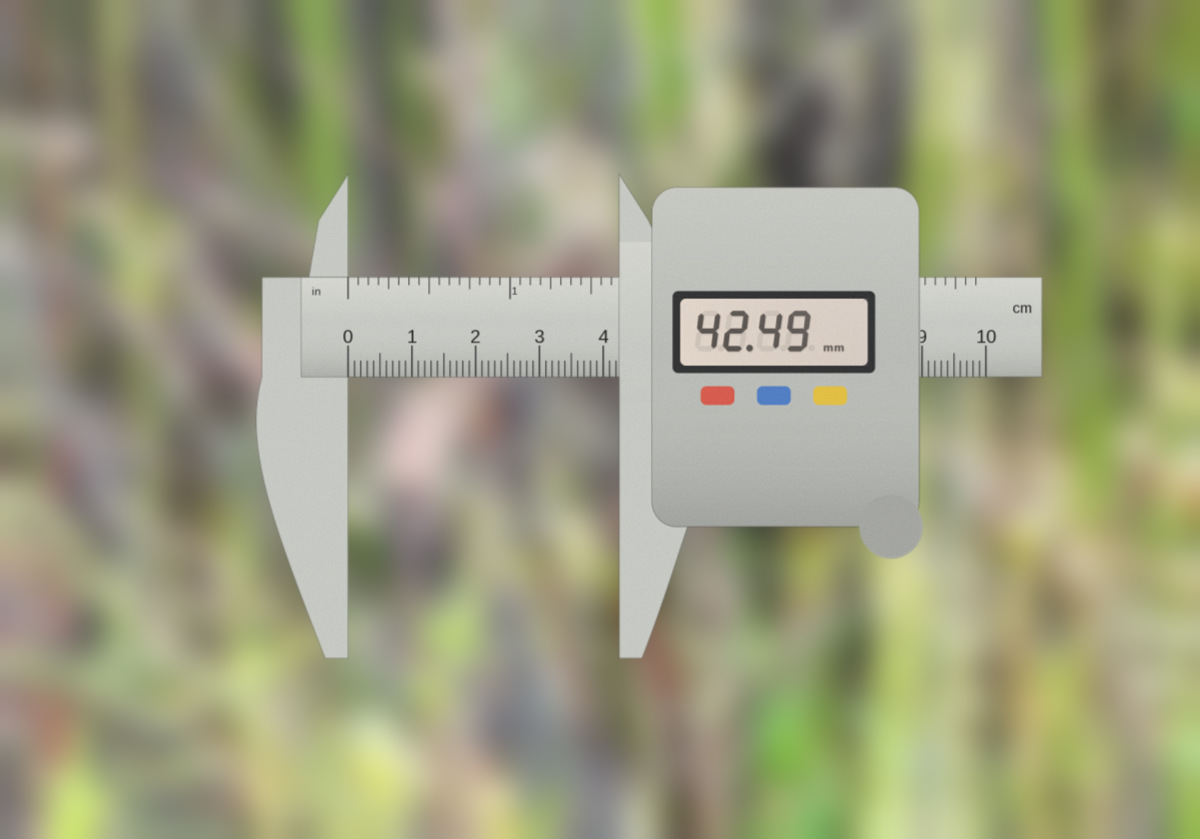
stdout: {"value": 42.49, "unit": "mm"}
